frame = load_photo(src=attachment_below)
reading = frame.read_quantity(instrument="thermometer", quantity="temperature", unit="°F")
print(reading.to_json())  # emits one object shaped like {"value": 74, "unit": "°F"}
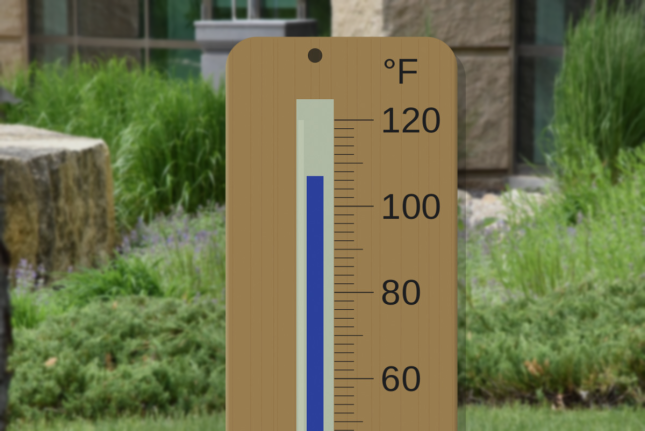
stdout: {"value": 107, "unit": "°F"}
